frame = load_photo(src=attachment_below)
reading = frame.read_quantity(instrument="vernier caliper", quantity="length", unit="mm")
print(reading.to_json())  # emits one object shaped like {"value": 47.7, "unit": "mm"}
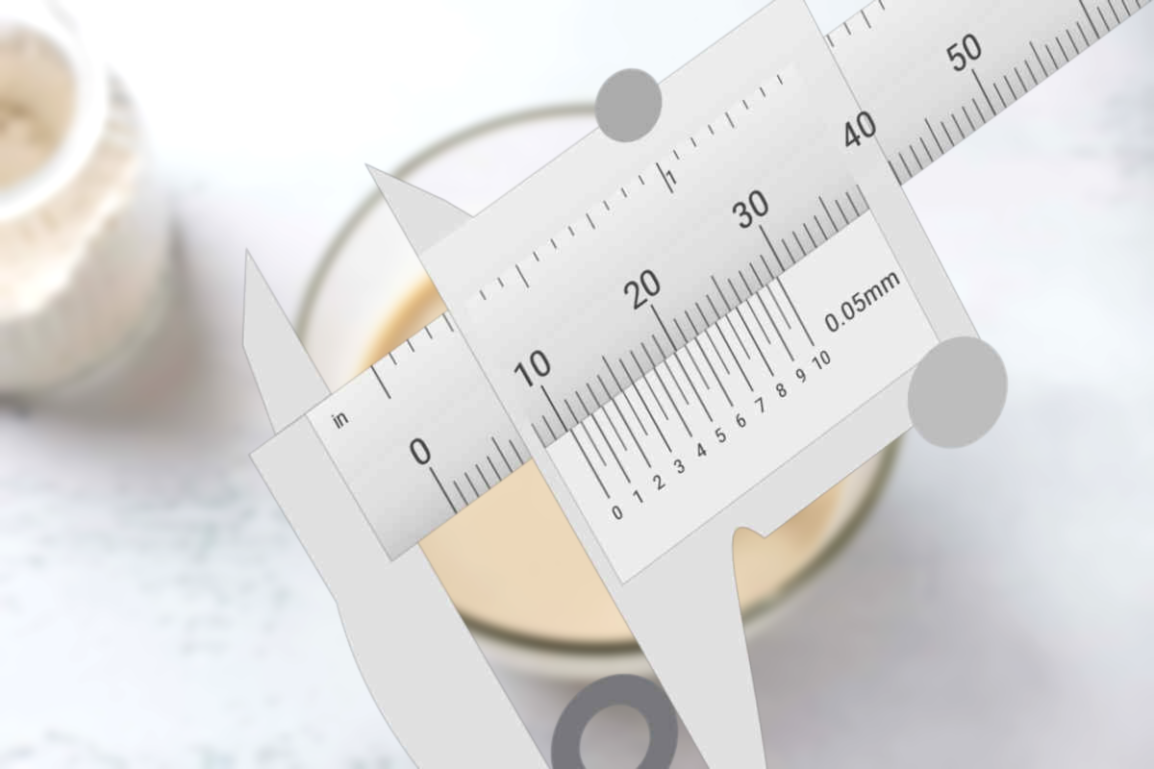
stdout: {"value": 10.3, "unit": "mm"}
